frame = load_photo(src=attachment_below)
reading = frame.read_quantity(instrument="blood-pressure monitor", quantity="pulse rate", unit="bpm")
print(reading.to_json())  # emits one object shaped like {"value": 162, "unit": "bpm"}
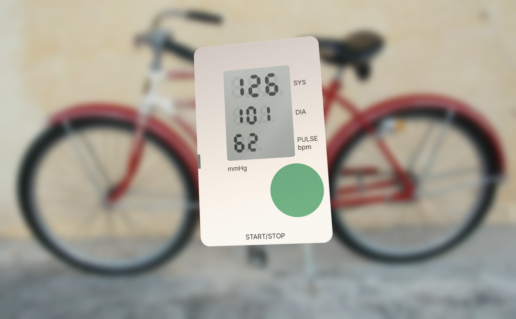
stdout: {"value": 62, "unit": "bpm"}
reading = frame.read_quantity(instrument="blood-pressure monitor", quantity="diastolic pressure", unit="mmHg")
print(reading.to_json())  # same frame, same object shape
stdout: {"value": 101, "unit": "mmHg"}
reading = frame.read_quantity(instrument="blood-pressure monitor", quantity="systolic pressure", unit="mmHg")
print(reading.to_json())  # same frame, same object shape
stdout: {"value": 126, "unit": "mmHg"}
